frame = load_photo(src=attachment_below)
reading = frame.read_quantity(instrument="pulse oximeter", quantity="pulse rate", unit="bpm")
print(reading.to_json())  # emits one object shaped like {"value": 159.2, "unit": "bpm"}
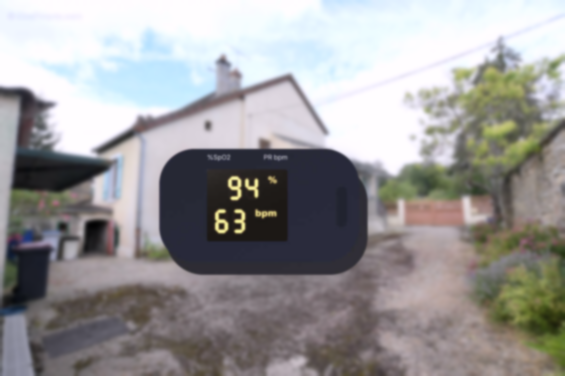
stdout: {"value": 63, "unit": "bpm"}
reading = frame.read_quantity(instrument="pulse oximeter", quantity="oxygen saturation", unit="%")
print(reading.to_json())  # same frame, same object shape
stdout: {"value": 94, "unit": "%"}
